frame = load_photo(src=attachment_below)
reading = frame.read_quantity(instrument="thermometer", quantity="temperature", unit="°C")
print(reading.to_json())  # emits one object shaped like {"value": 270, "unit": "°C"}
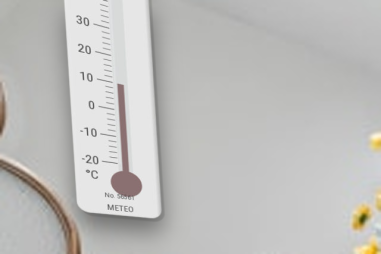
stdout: {"value": 10, "unit": "°C"}
